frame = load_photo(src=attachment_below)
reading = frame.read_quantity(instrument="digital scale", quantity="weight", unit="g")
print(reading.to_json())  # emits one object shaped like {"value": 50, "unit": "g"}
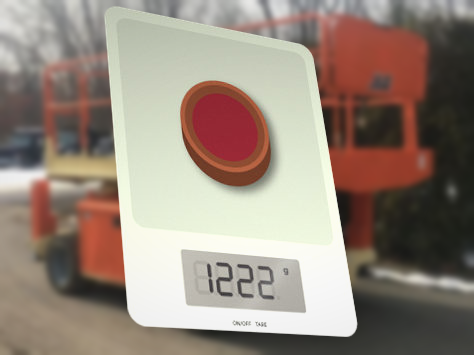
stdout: {"value": 1222, "unit": "g"}
